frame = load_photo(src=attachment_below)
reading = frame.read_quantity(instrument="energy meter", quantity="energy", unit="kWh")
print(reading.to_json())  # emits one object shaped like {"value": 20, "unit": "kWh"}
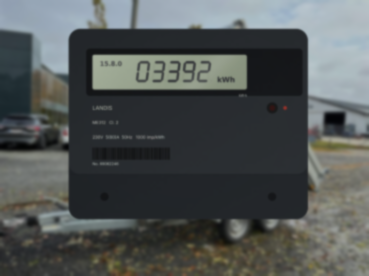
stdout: {"value": 3392, "unit": "kWh"}
